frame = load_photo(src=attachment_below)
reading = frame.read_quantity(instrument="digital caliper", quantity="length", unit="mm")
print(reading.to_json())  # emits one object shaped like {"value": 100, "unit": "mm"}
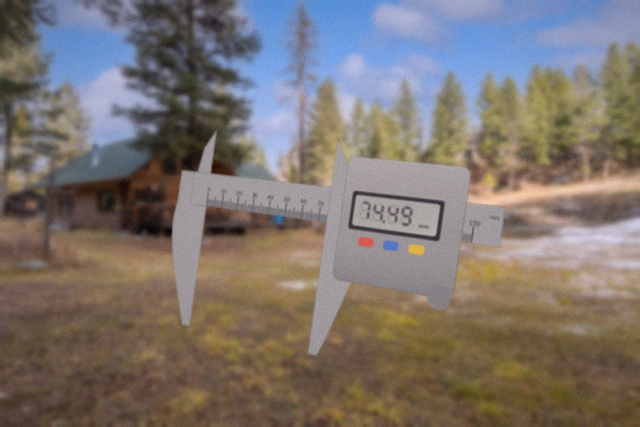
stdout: {"value": 74.49, "unit": "mm"}
